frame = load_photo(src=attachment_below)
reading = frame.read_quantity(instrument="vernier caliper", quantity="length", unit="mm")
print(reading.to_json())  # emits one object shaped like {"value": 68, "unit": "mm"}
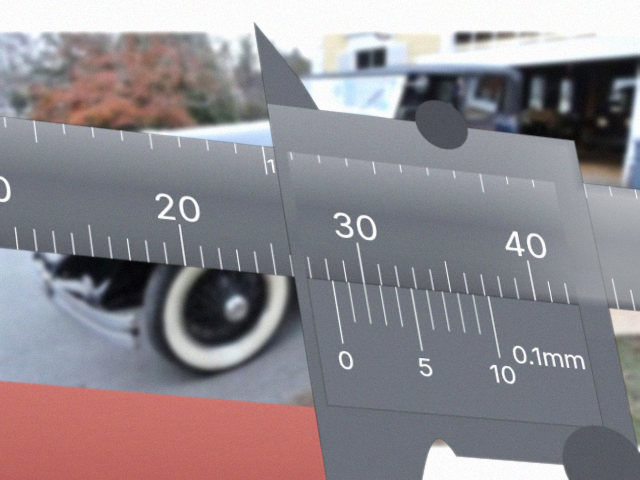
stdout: {"value": 28.2, "unit": "mm"}
